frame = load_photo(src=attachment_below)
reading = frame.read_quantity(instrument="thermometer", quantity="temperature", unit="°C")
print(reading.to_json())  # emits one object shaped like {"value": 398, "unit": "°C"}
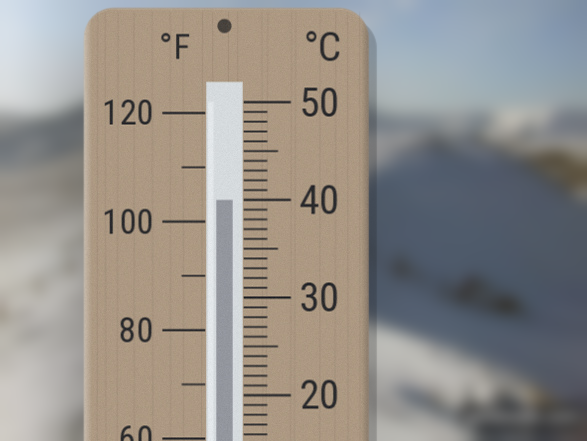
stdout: {"value": 40, "unit": "°C"}
